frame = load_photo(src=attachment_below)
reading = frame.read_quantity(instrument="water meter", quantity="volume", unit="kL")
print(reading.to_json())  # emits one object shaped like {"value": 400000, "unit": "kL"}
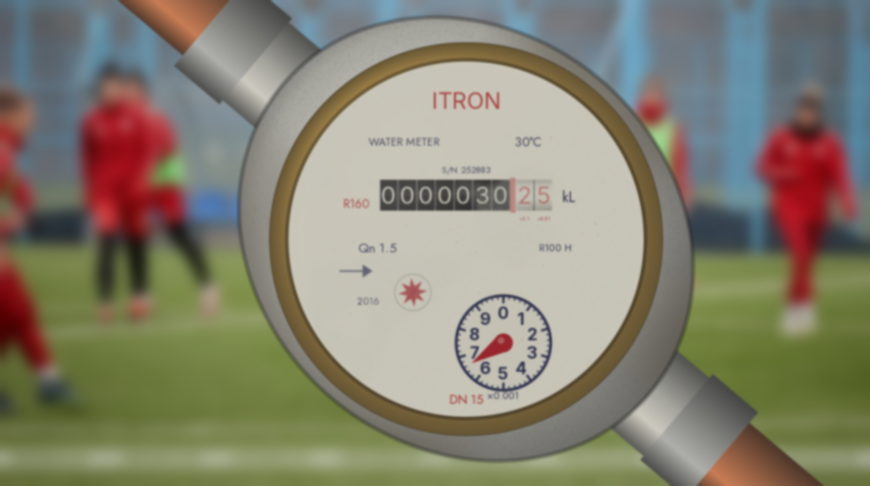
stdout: {"value": 30.256, "unit": "kL"}
